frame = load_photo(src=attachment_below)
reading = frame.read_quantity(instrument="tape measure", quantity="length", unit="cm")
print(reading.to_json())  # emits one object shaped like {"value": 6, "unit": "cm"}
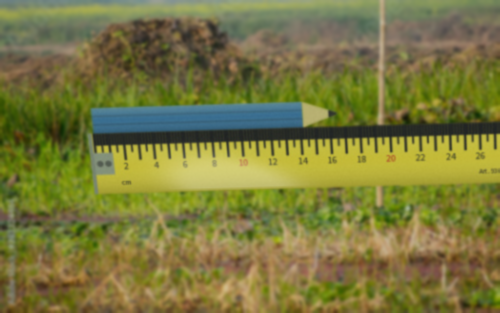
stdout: {"value": 16.5, "unit": "cm"}
